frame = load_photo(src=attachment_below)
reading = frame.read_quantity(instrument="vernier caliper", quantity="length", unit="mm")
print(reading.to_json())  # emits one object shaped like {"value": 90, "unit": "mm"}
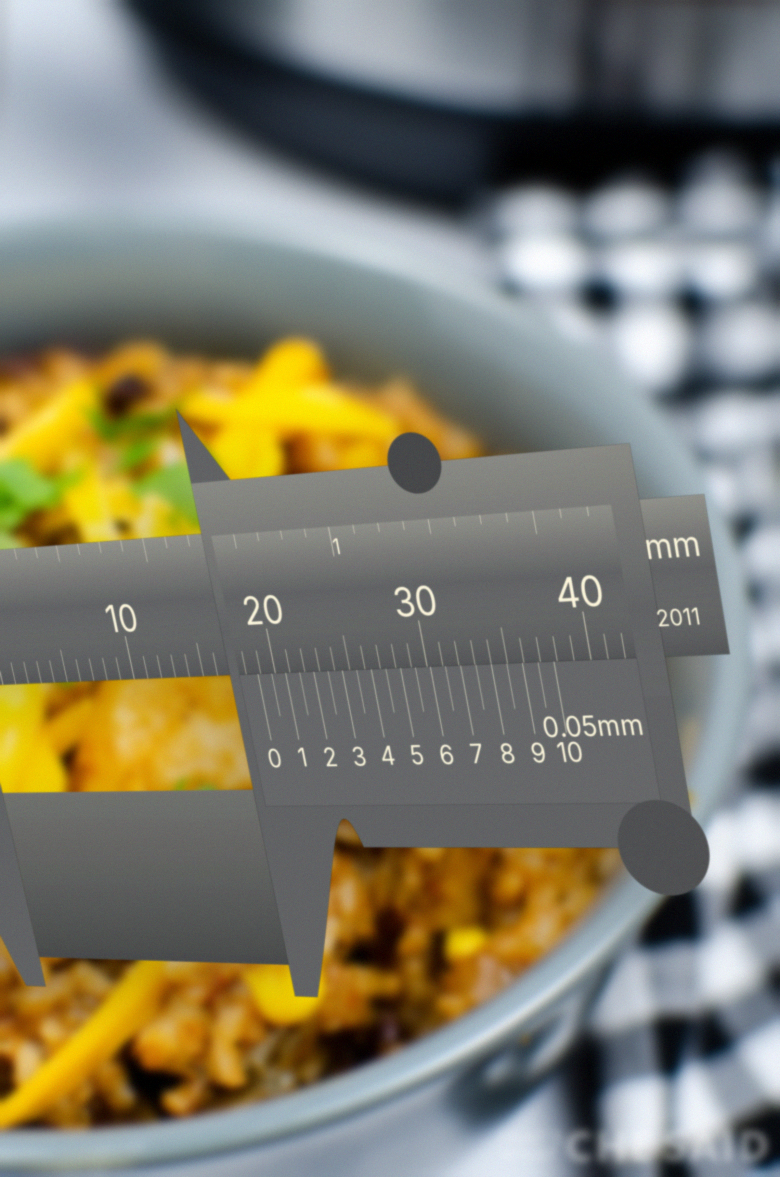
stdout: {"value": 18.8, "unit": "mm"}
